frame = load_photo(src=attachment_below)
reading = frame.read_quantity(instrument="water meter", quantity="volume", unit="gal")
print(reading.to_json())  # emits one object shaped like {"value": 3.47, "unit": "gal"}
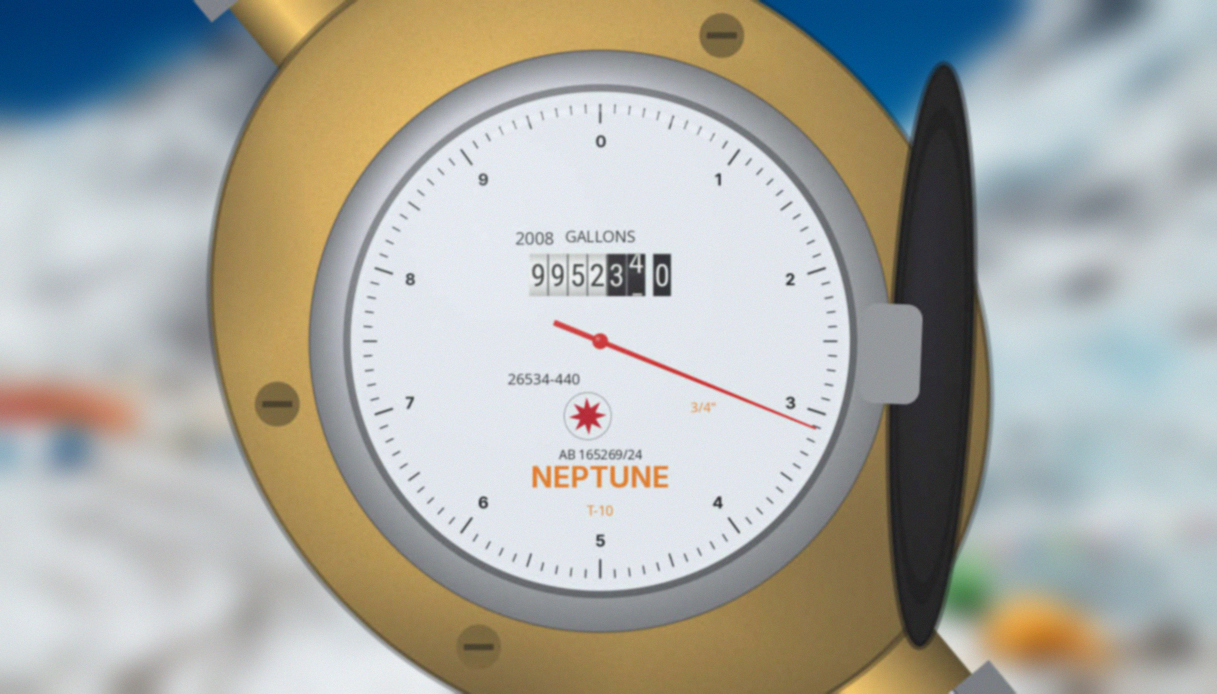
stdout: {"value": 9952343.1, "unit": "gal"}
